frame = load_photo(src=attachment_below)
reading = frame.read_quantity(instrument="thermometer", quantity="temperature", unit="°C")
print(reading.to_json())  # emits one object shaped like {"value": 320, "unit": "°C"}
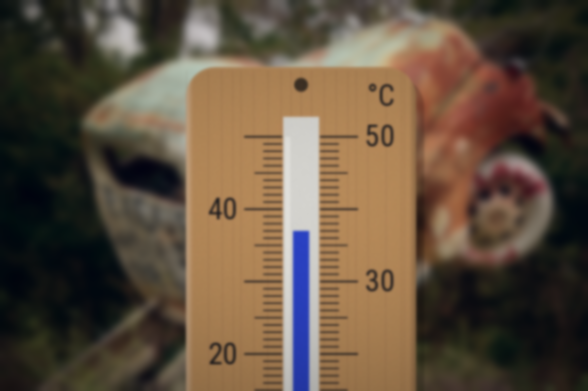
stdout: {"value": 37, "unit": "°C"}
